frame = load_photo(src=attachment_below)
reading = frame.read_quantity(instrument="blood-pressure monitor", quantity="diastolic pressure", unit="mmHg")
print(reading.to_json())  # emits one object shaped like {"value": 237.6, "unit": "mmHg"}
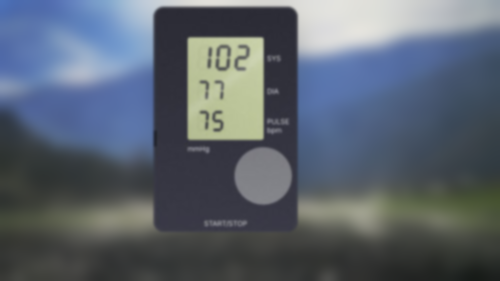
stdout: {"value": 77, "unit": "mmHg"}
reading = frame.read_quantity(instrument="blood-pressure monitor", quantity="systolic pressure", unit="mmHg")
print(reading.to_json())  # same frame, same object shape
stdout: {"value": 102, "unit": "mmHg"}
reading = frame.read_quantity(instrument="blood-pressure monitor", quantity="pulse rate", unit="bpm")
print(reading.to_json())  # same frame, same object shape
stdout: {"value": 75, "unit": "bpm"}
